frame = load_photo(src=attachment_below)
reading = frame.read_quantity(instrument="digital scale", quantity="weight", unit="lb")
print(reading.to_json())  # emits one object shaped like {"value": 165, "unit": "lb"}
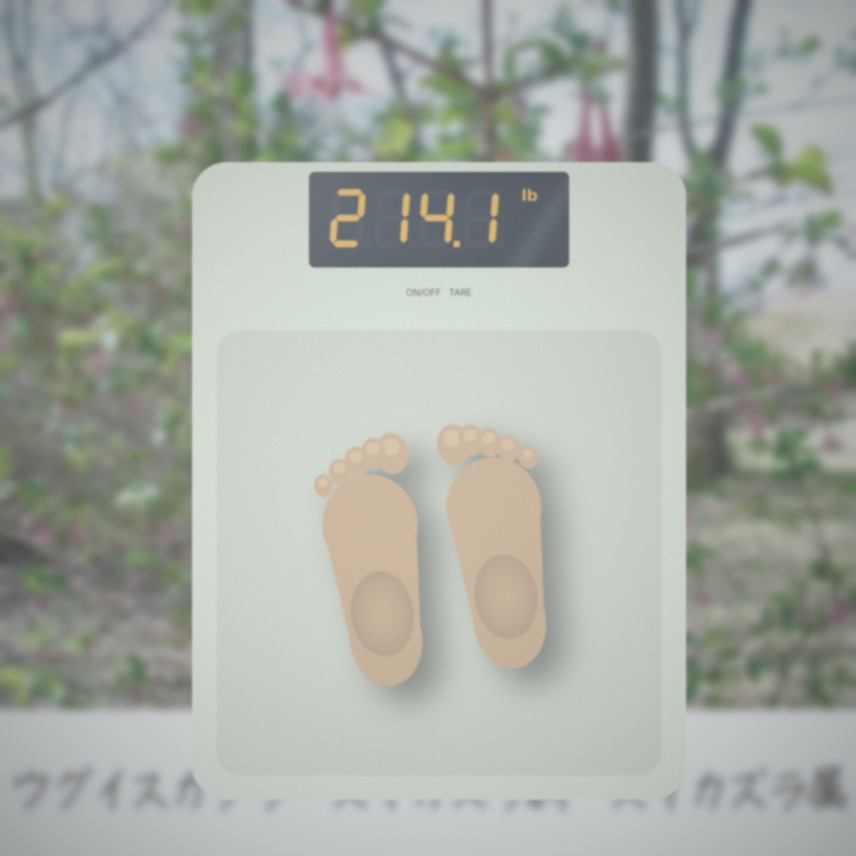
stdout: {"value": 214.1, "unit": "lb"}
